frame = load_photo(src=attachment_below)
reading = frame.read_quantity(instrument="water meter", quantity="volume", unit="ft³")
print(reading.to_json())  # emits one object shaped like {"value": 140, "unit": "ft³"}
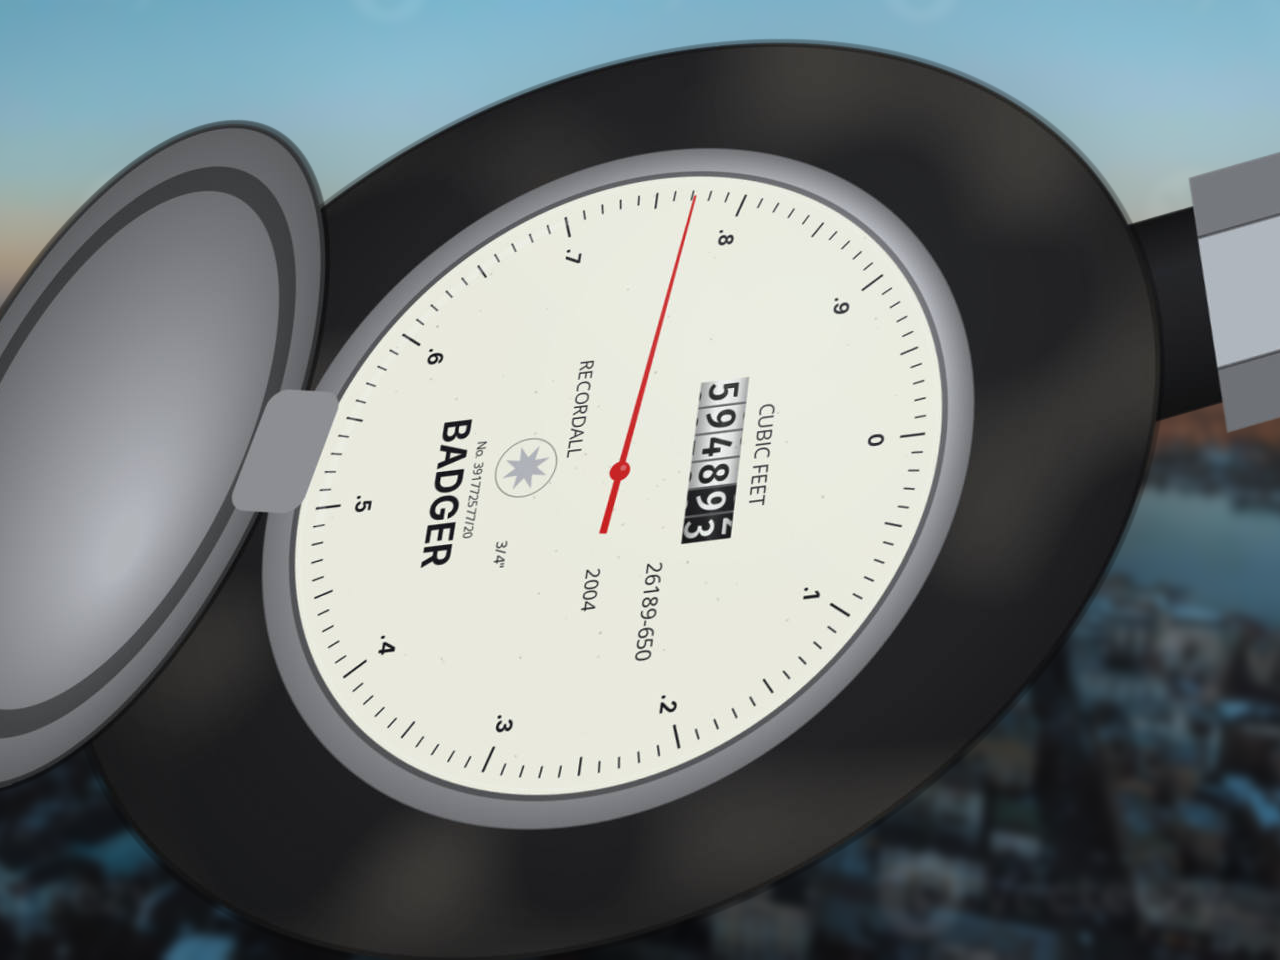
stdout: {"value": 594892.77, "unit": "ft³"}
